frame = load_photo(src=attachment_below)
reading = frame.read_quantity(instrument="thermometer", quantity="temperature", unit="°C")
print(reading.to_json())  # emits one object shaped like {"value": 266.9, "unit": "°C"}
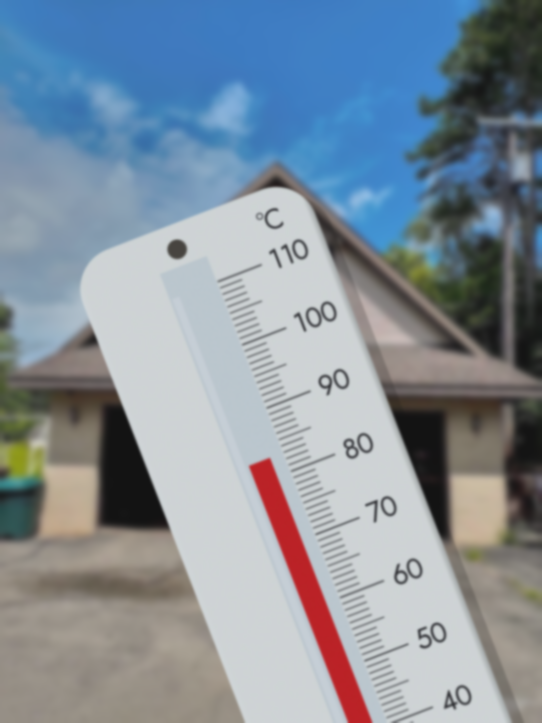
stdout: {"value": 83, "unit": "°C"}
